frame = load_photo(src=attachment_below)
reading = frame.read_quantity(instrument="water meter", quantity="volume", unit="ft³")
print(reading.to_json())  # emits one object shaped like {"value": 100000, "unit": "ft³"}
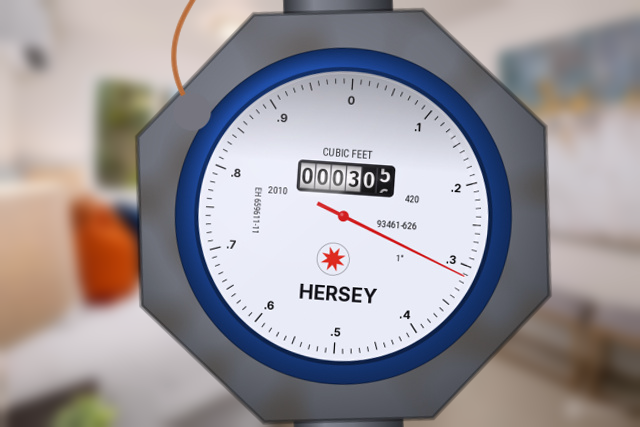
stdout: {"value": 305.31, "unit": "ft³"}
